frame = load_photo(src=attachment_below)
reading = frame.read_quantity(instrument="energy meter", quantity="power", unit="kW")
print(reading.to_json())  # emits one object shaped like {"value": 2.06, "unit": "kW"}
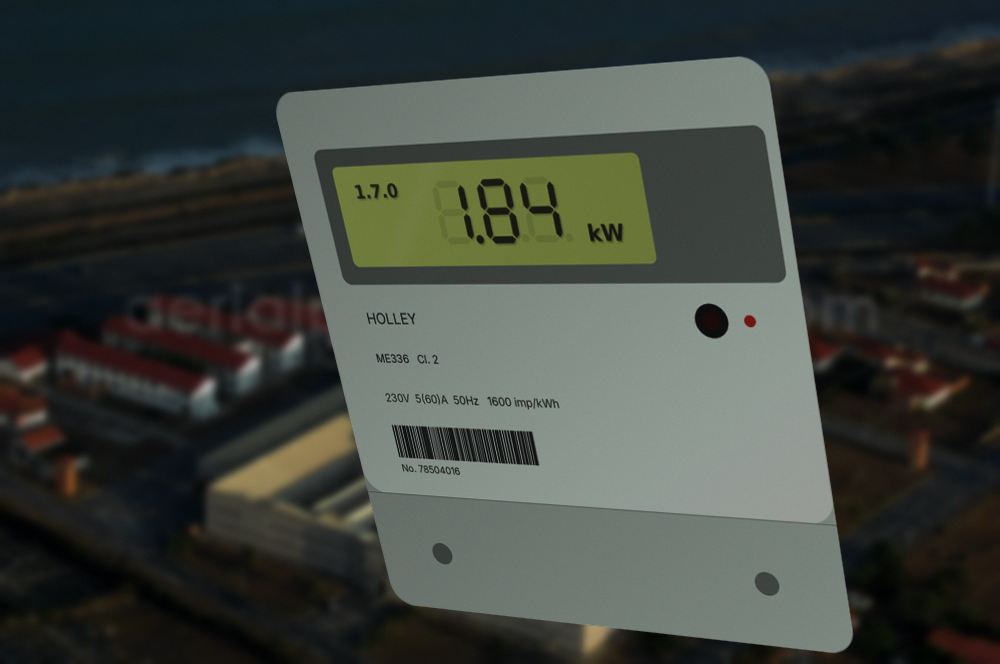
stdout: {"value": 1.84, "unit": "kW"}
